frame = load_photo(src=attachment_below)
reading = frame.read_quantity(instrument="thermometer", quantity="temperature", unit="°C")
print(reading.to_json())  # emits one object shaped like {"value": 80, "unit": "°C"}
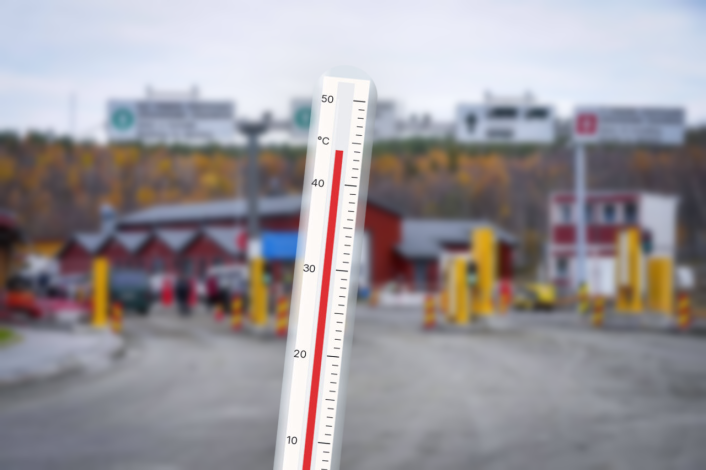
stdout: {"value": 44, "unit": "°C"}
